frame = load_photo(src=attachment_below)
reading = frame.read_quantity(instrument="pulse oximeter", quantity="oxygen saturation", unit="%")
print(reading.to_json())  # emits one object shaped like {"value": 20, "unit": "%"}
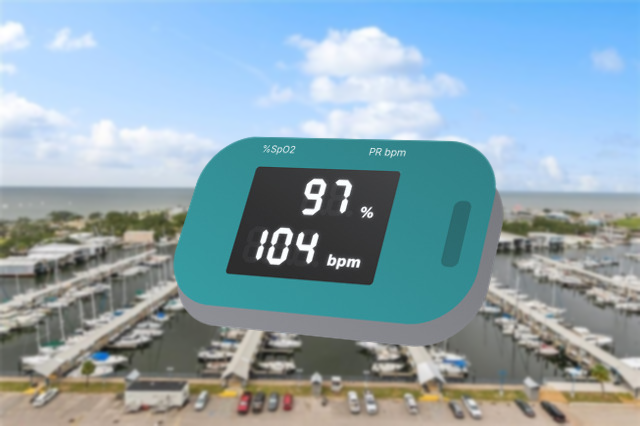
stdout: {"value": 97, "unit": "%"}
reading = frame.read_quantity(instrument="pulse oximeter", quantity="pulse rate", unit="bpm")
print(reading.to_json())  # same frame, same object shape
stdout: {"value": 104, "unit": "bpm"}
